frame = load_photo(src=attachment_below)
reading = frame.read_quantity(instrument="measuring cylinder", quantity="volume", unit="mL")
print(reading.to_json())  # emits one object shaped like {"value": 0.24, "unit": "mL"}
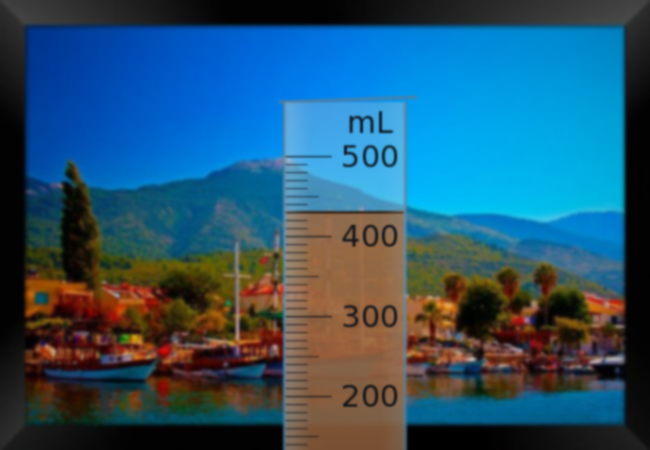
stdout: {"value": 430, "unit": "mL"}
